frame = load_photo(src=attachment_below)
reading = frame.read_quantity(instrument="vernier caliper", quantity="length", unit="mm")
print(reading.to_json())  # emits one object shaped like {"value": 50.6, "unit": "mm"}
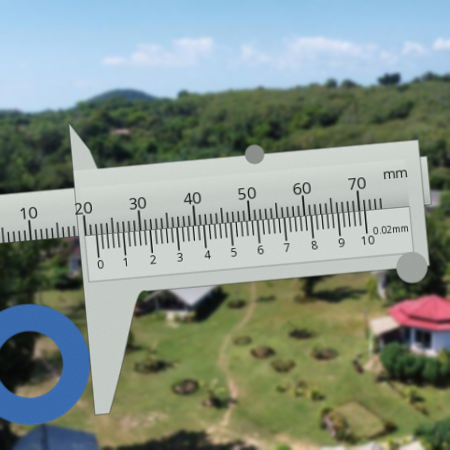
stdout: {"value": 22.0, "unit": "mm"}
